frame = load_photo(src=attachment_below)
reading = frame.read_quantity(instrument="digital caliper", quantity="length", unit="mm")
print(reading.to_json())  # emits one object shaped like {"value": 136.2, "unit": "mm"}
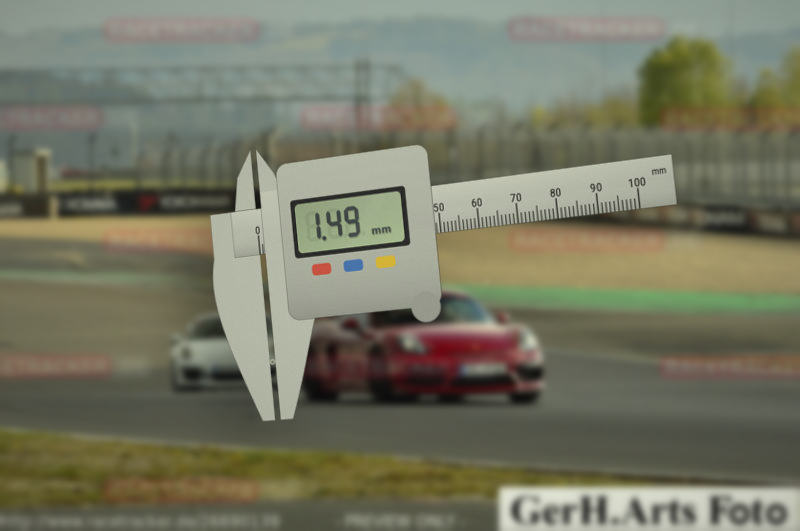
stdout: {"value": 1.49, "unit": "mm"}
